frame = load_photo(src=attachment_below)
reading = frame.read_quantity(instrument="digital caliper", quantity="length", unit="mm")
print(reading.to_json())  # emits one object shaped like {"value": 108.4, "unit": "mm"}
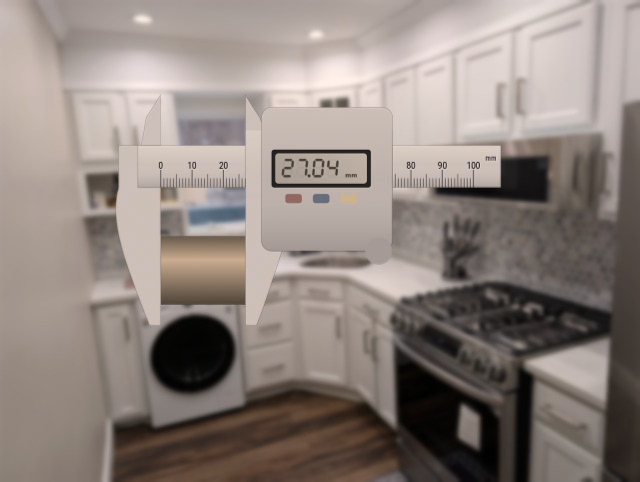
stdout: {"value": 27.04, "unit": "mm"}
